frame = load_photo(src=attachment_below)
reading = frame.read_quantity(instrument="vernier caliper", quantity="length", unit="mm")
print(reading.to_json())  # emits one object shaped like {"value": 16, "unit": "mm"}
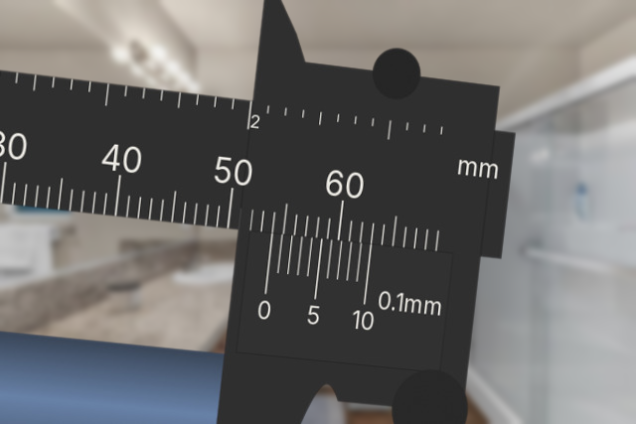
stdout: {"value": 54.0, "unit": "mm"}
